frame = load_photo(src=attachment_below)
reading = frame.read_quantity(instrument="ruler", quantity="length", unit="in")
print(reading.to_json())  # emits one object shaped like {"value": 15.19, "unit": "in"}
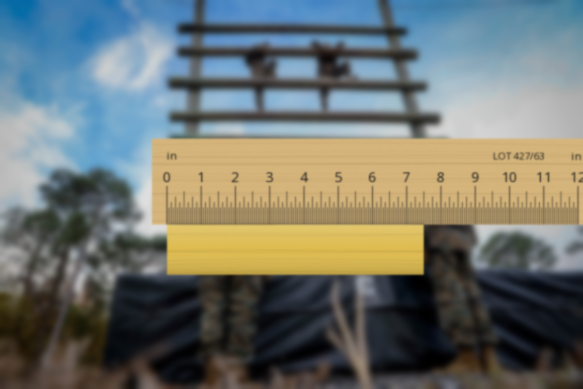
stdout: {"value": 7.5, "unit": "in"}
